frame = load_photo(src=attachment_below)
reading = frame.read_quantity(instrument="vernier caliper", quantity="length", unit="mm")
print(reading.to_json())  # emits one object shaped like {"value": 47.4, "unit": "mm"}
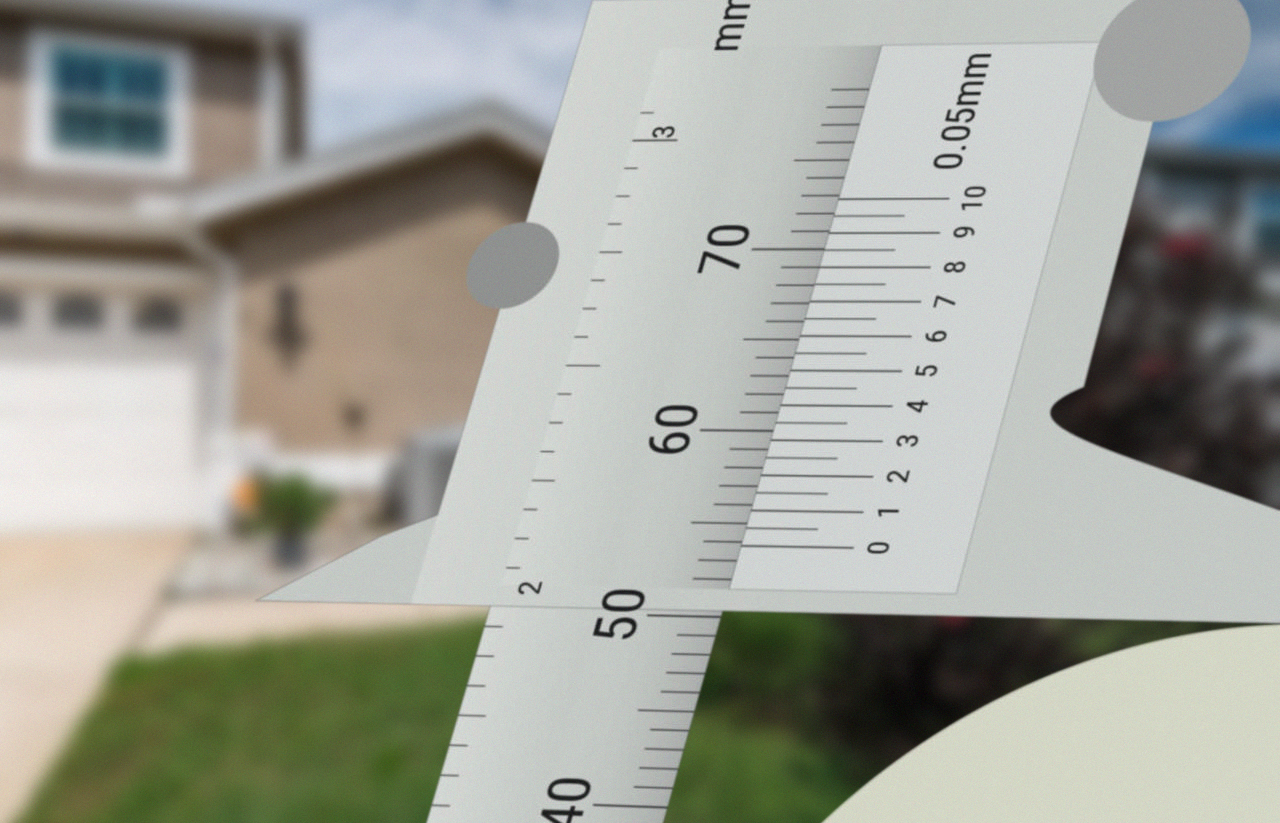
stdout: {"value": 53.8, "unit": "mm"}
